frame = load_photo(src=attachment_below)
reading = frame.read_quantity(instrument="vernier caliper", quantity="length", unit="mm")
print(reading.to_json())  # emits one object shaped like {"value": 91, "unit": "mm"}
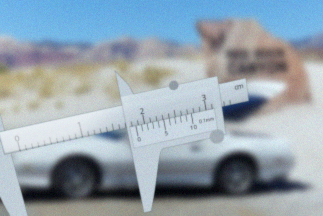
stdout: {"value": 18.6, "unit": "mm"}
